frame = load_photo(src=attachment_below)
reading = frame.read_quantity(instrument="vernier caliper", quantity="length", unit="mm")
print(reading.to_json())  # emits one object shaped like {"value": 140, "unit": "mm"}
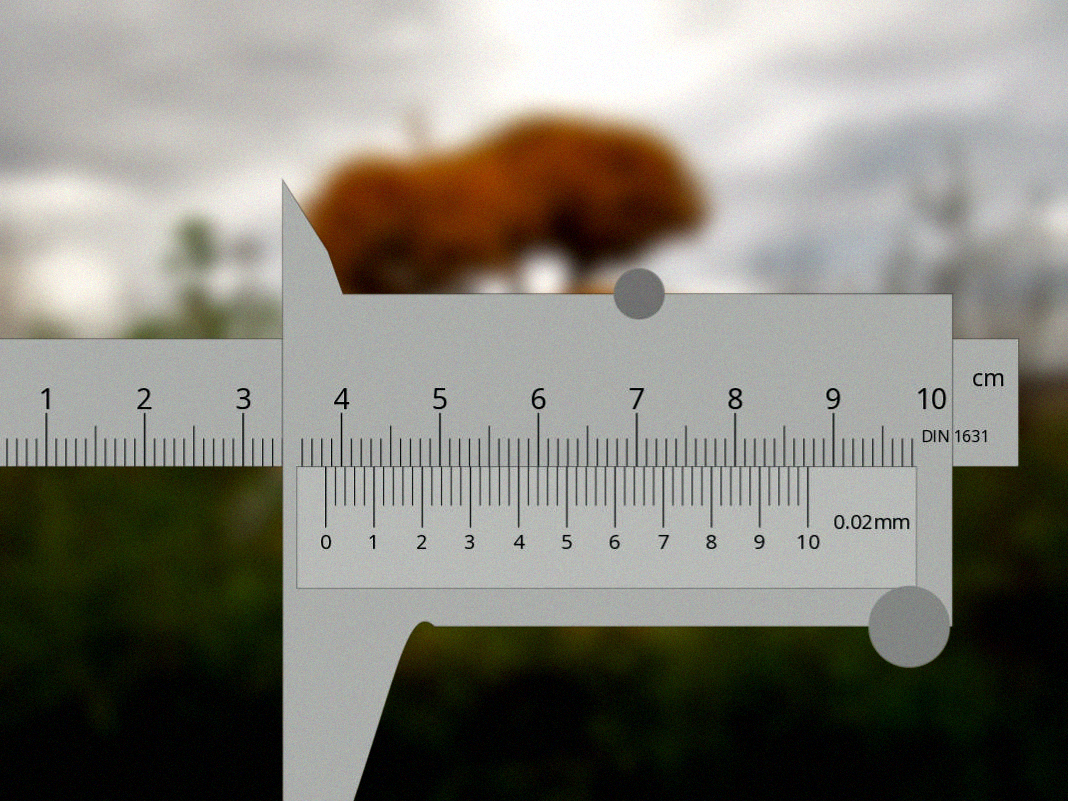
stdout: {"value": 38.4, "unit": "mm"}
